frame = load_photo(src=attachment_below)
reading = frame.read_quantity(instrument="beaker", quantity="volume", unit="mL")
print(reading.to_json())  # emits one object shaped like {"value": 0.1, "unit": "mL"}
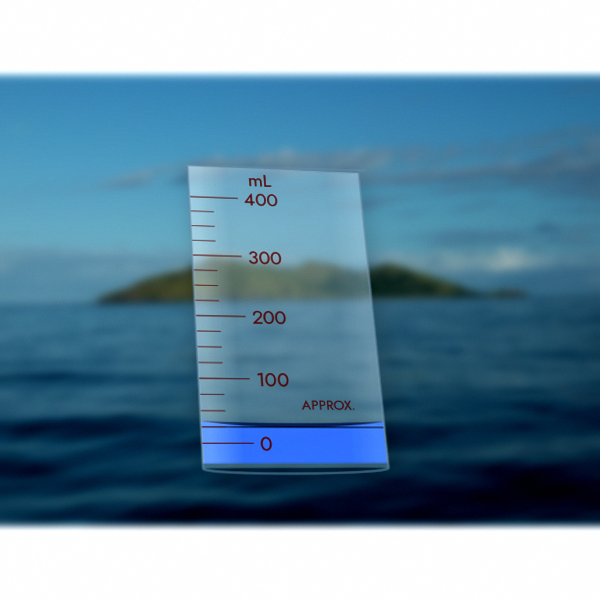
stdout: {"value": 25, "unit": "mL"}
